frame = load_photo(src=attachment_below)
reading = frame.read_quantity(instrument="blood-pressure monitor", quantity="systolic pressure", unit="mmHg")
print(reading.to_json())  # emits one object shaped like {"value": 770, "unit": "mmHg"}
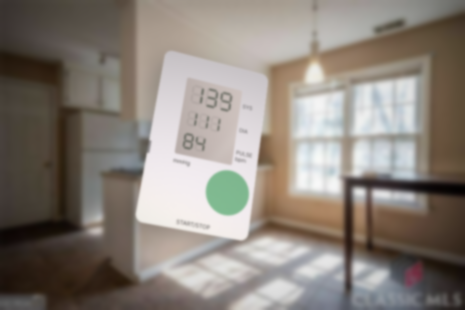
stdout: {"value": 139, "unit": "mmHg"}
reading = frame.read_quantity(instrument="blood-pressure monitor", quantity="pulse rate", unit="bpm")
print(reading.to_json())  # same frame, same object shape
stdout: {"value": 84, "unit": "bpm"}
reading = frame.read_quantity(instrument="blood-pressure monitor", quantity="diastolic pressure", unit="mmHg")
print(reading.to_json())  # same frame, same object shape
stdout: {"value": 111, "unit": "mmHg"}
